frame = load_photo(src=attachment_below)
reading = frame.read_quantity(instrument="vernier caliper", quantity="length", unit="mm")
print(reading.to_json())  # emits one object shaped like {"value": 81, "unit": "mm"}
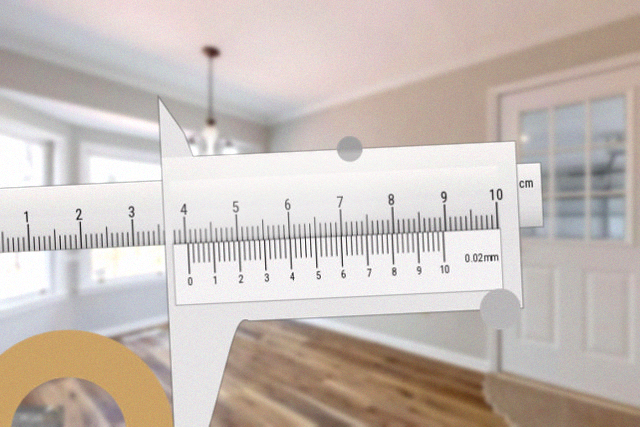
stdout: {"value": 40.5, "unit": "mm"}
